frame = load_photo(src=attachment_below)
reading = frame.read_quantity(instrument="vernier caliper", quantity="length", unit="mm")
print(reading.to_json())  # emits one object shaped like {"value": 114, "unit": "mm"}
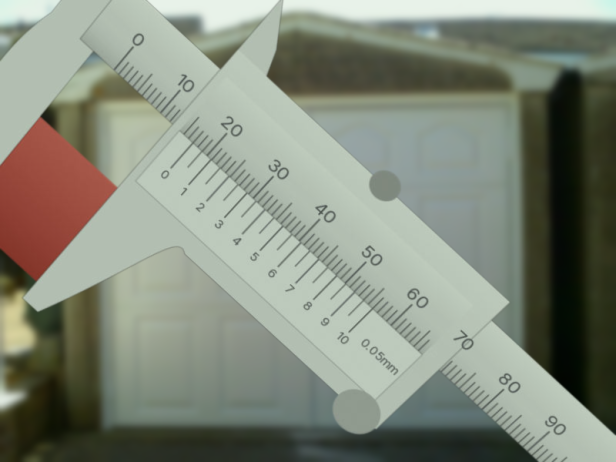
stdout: {"value": 17.0, "unit": "mm"}
